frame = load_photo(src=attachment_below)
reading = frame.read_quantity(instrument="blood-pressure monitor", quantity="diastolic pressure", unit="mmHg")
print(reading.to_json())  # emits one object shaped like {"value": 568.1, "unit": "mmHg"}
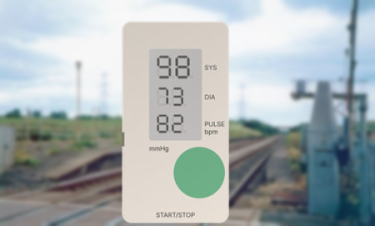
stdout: {"value": 73, "unit": "mmHg"}
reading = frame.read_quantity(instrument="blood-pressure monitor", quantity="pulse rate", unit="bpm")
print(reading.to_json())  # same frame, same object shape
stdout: {"value": 82, "unit": "bpm"}
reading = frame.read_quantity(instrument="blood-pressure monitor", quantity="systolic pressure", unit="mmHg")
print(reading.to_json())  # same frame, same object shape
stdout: {"value": 98, "unit": "mmHg"}
